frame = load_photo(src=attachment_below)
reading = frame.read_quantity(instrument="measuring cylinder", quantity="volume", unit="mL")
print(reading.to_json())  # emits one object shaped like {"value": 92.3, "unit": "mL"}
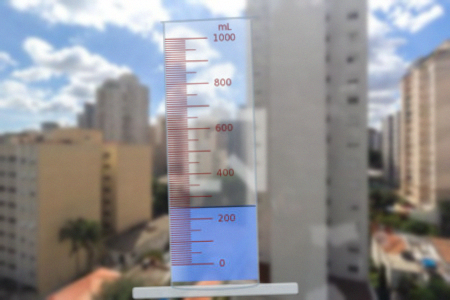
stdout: {"value": 250, "unit": "mL"}
